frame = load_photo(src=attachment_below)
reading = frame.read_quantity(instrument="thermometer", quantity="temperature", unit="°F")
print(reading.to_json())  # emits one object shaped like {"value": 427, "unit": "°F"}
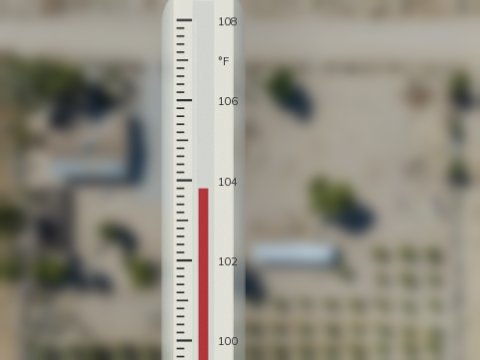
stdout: {"value": 103.8, "unit": "°F"}
